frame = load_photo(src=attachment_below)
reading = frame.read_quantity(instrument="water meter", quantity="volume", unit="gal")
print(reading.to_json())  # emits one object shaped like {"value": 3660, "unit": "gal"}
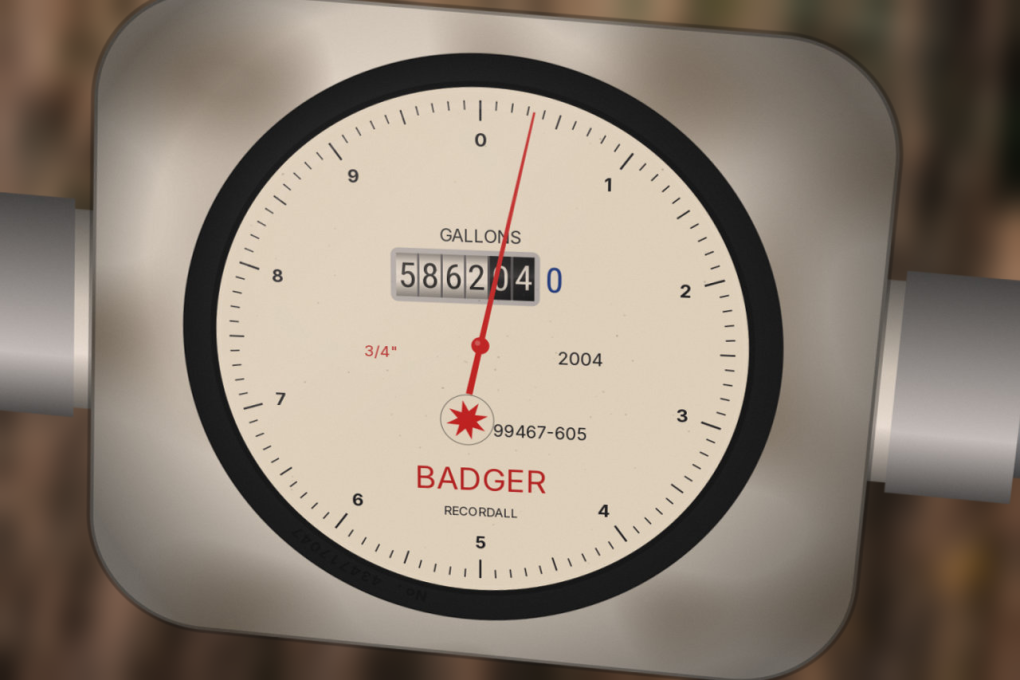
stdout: {"value": 5862040.3, "unit": "gal"}
